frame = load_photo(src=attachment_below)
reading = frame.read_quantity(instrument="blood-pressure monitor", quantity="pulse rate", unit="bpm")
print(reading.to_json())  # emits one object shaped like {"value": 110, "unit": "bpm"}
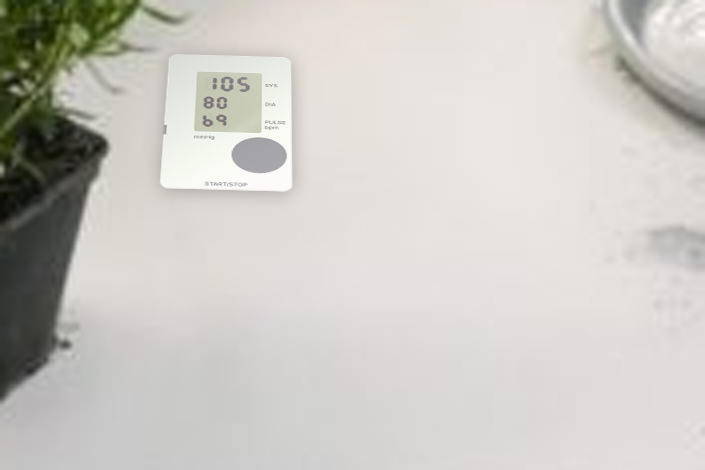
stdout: {"value": 69, "unit": "bpm"}
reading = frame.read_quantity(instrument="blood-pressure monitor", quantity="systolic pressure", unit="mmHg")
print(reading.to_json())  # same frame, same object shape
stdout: {"value": 105, "unit": "mmHg"}
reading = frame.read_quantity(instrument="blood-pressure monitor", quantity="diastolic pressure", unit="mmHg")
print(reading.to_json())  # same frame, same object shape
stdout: {"value": 80, "unit": "mmHg"}
